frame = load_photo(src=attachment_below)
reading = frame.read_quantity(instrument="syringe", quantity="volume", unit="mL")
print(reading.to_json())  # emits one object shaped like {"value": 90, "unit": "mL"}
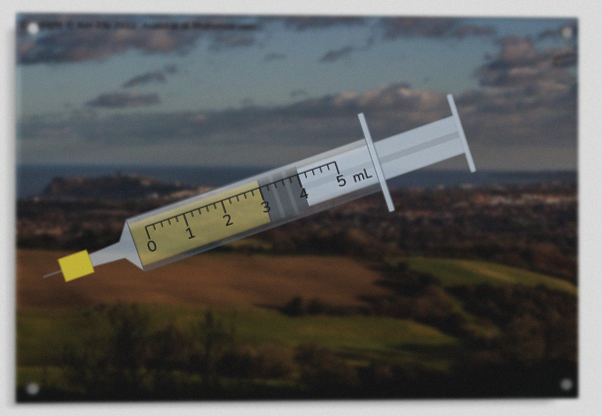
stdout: {"value": 3, "unit": "mL"}
